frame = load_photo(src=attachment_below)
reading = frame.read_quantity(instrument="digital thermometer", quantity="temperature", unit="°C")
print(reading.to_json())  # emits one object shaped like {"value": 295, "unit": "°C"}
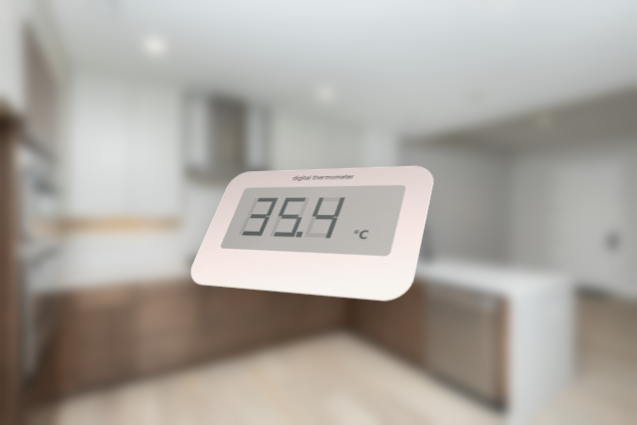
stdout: {"value": 35.4, "unit": "°C"}
